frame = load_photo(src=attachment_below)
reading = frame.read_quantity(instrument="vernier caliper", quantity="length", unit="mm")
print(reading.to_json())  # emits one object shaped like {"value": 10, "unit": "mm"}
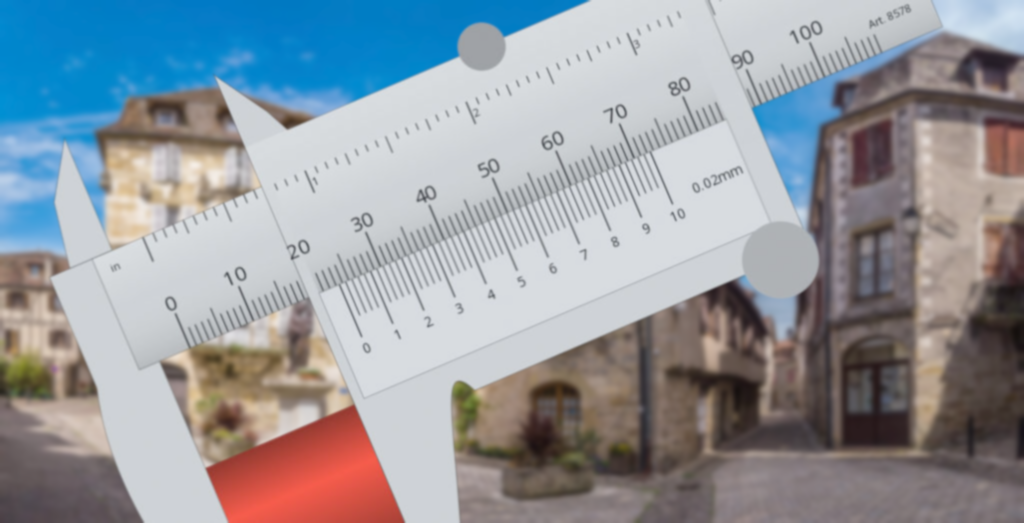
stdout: {"value": 23.5, "unit": "mm"}
